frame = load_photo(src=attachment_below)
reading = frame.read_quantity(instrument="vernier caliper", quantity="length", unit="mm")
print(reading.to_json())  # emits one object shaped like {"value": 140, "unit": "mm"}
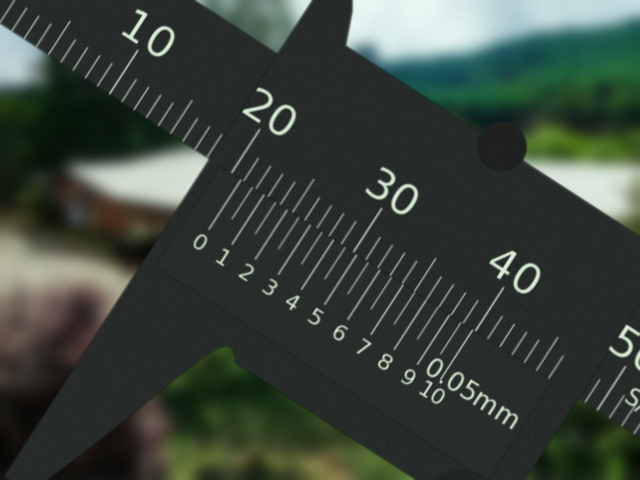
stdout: {"value": 20.8, "unit": "mm"}
